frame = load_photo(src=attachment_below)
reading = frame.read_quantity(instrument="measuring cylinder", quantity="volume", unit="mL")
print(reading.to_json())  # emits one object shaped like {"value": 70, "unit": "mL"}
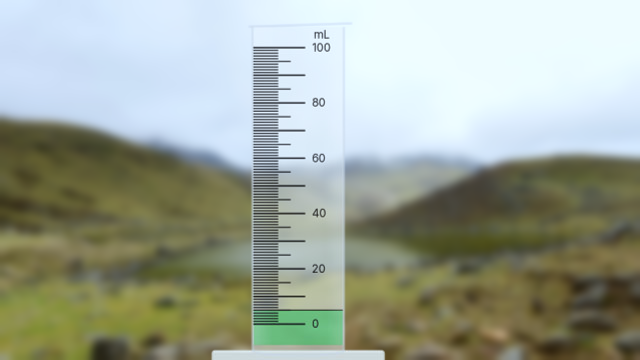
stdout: {"value": 5, "unit": "mL"}
